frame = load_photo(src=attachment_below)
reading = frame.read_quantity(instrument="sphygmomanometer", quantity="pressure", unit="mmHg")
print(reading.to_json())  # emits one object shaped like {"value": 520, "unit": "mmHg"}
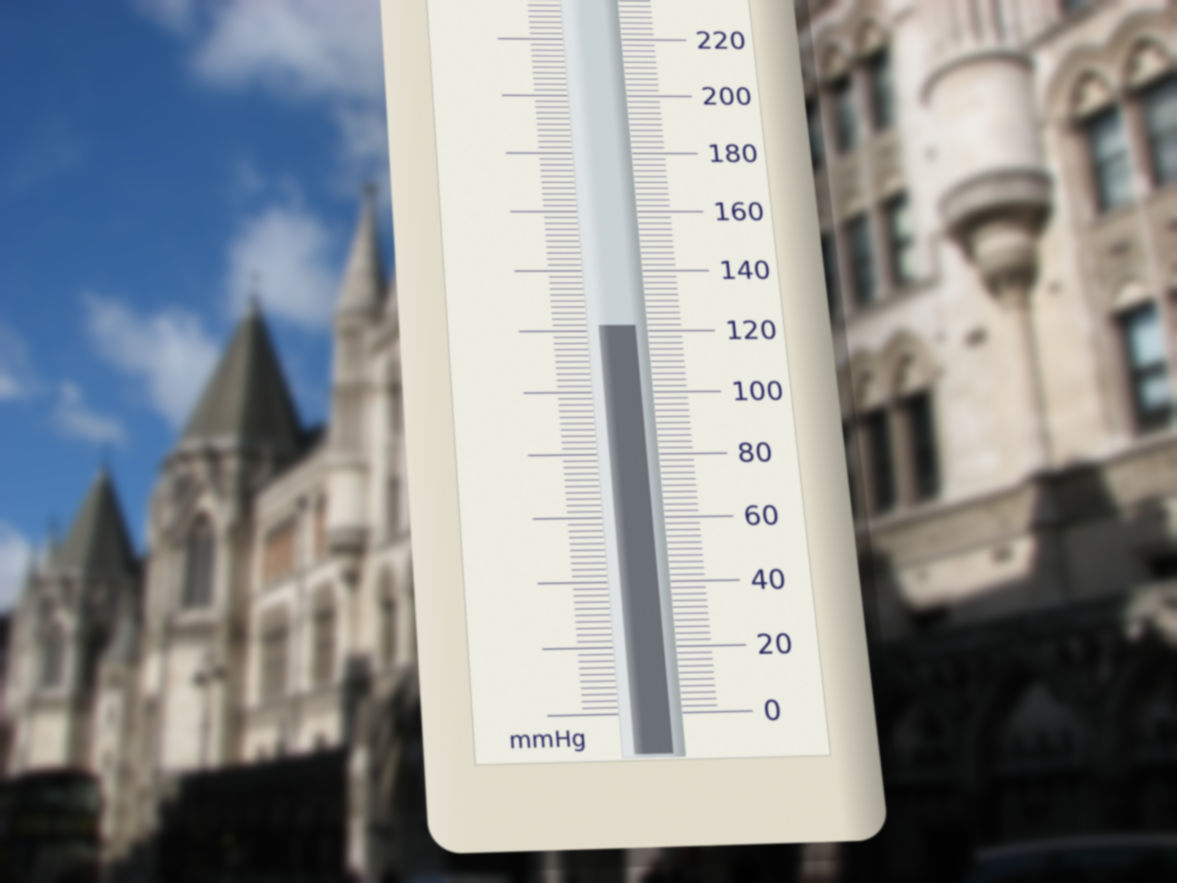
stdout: {"value": 122, "unit": "mmHg"}
